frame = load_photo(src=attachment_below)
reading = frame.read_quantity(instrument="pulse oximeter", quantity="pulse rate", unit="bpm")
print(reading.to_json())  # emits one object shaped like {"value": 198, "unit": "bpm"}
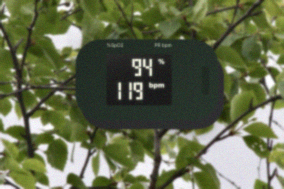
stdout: {"value": 119, "unit": "bpm"}
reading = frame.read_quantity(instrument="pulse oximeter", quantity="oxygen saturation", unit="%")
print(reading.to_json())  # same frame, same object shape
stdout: {"value": 94, "unit": "%"}
